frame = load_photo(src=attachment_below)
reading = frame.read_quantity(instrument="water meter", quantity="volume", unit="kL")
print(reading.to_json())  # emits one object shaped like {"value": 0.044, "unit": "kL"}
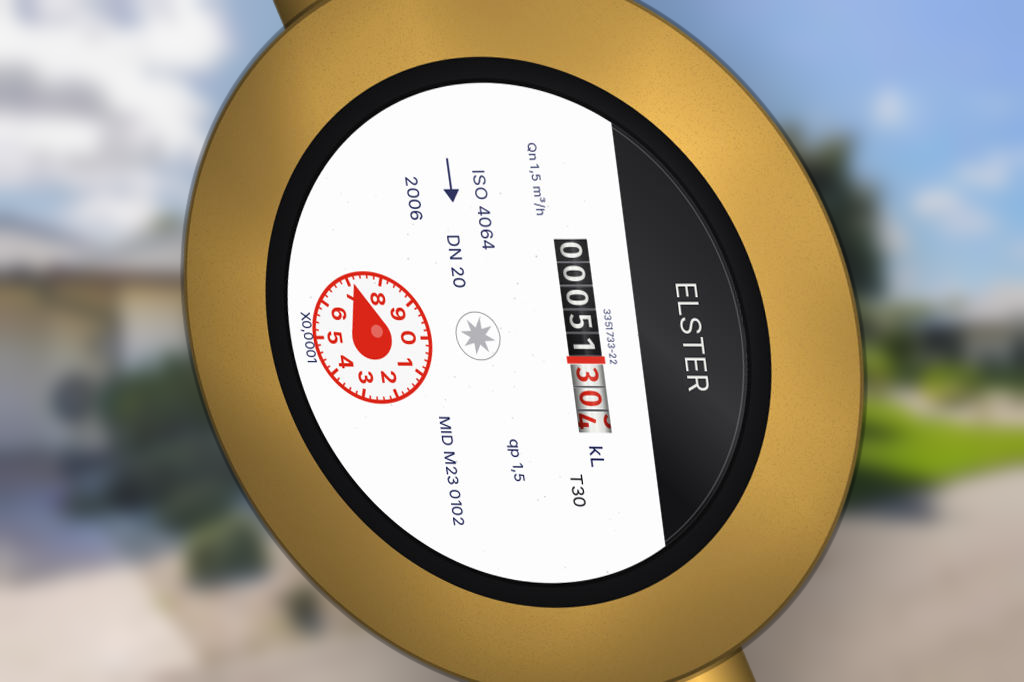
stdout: {"value": 51.3037, "unit": "kL"}
